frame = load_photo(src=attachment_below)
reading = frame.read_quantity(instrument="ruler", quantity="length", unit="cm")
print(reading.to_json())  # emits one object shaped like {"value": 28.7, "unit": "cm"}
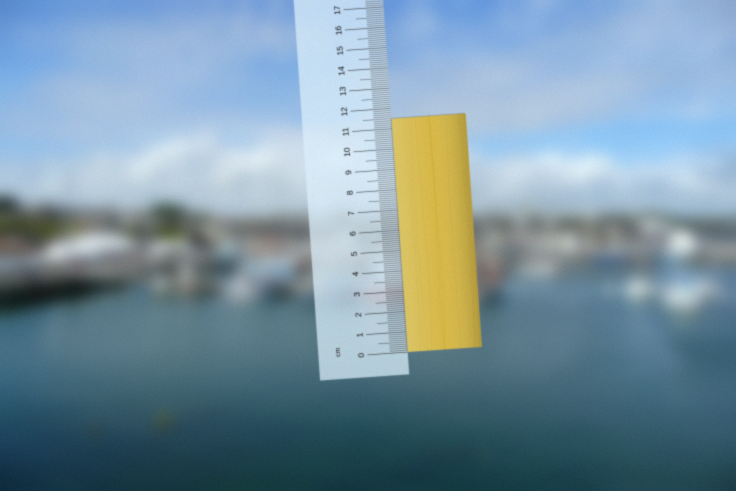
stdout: {"value": 11.5, "unit": "cm"}
